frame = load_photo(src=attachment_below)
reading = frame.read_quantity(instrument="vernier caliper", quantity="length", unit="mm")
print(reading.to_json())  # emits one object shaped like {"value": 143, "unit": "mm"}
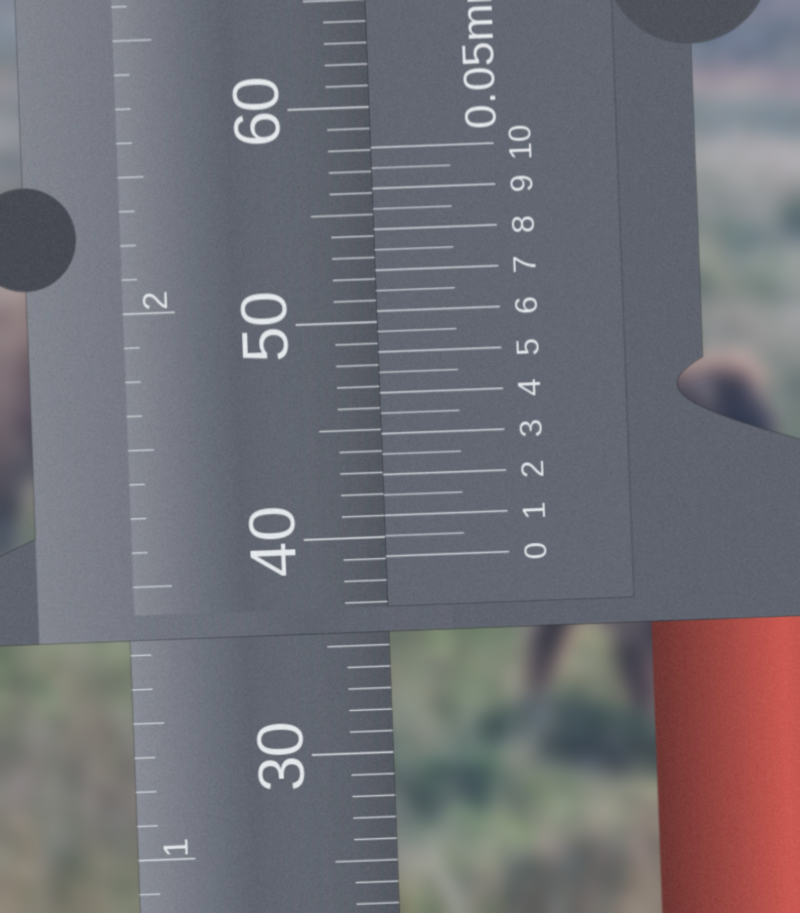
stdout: {"value": 39.1, "unit": "mm"}
